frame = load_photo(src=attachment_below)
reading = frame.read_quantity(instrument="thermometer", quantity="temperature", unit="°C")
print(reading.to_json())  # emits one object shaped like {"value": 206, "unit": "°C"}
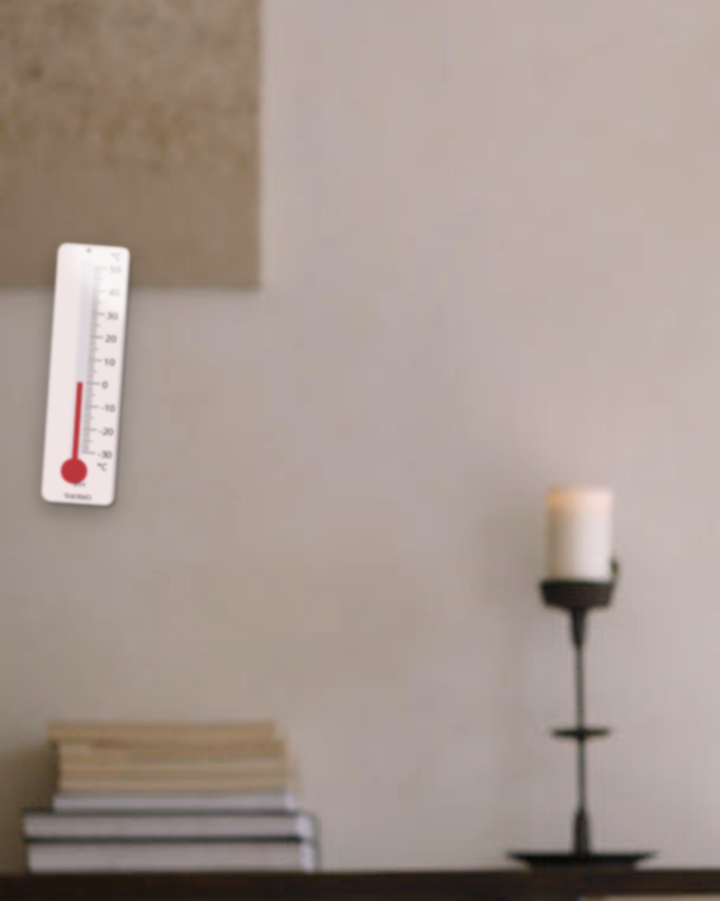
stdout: {"value": 0, "unit": "°C"}
